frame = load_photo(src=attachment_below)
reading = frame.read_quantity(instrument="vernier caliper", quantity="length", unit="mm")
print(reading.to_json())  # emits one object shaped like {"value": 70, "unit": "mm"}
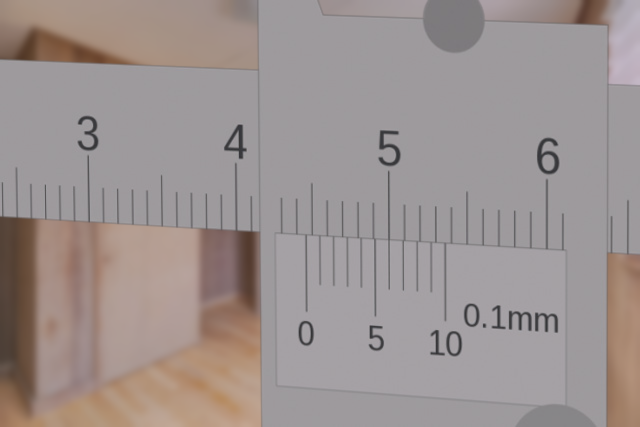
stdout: {"value": 44.6, "unit": "mm"}
